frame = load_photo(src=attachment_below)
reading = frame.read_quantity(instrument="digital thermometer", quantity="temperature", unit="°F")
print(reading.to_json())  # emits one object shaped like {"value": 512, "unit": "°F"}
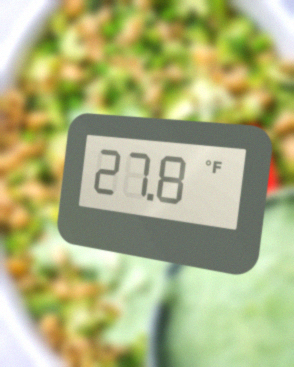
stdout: {"value": 27.8, "unit": "°F"}
